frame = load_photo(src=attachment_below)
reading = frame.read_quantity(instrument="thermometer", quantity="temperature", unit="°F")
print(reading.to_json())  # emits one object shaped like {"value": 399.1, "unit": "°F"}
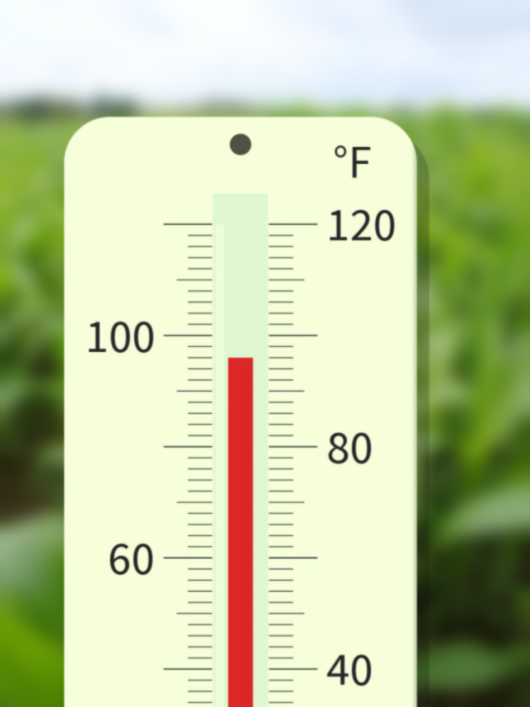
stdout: {"value": 96, "unit": "°F"}
